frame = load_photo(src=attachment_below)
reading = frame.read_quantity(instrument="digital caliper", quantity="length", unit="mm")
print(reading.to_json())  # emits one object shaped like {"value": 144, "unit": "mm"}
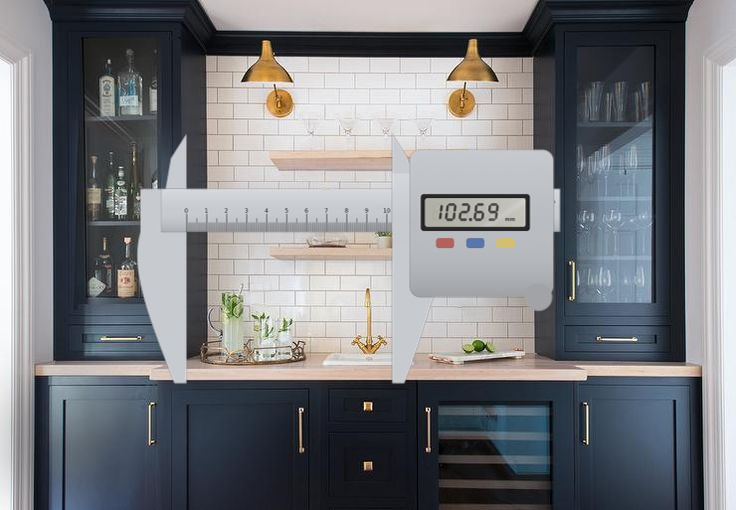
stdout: {"value": 102.69, "unit": "mm"}
